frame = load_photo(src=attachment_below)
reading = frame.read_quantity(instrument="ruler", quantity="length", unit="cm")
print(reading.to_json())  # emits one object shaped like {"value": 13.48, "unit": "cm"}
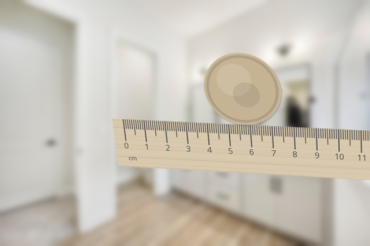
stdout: {"value": 3.5, "unit": "cm"}
